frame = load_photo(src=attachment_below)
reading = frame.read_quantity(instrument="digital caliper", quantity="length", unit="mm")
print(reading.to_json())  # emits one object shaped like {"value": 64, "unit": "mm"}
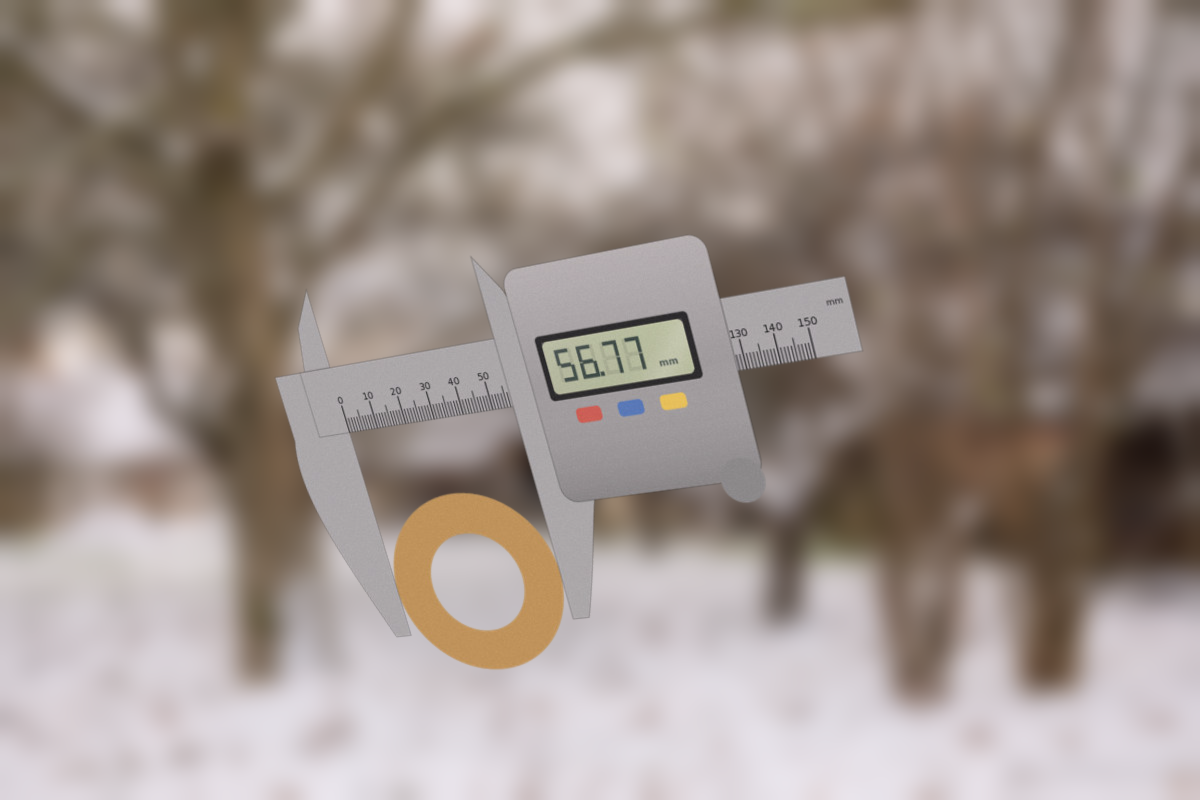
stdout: {"value": 56.77, "unit": "mm"}
